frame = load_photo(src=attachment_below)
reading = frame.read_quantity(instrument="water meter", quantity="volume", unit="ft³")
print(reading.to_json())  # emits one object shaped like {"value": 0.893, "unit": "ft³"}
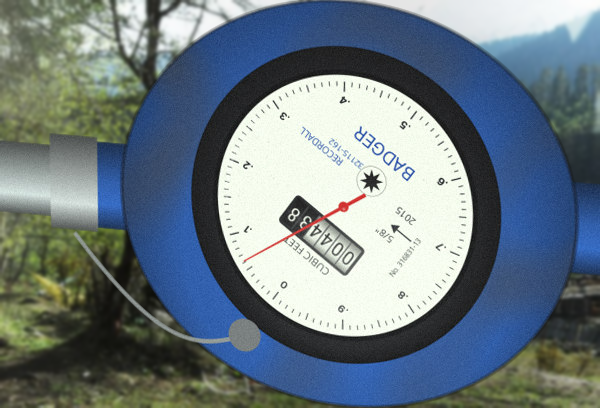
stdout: {"value": 4438.06, "unit": "ft³"}
